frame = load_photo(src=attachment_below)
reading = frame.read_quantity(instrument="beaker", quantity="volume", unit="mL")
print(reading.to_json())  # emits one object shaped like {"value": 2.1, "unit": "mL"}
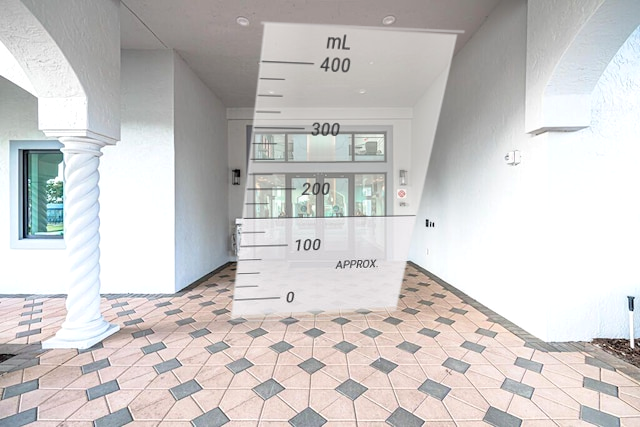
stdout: {"value": 150, "unit": "mL"}
